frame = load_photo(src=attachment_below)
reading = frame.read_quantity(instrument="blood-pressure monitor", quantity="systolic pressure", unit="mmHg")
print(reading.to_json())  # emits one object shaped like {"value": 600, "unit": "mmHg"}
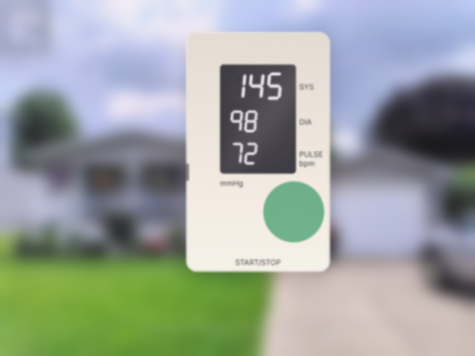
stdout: {"value": 145, "unit": "mmHg"}
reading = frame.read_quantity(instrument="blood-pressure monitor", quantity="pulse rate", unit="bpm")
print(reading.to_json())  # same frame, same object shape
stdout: {"value": 72, "unit": "bpm"}
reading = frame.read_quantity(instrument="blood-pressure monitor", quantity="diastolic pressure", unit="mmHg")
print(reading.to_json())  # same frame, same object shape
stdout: {"value": 98, "unit": "mmHg"}
